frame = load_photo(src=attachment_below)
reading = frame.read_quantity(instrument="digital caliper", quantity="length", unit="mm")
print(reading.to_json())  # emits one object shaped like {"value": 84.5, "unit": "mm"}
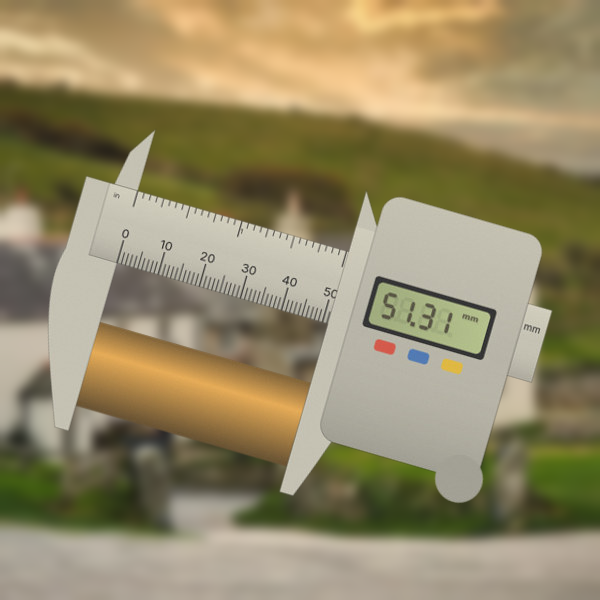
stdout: {"value": 51.31, "unit": "mm"}
